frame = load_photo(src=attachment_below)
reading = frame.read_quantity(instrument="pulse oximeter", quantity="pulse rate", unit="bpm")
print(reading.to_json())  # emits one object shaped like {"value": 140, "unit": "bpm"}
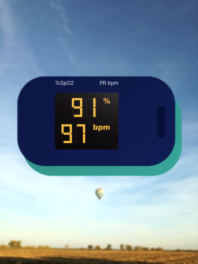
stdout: {"value": 97, "unit": "bpm"}
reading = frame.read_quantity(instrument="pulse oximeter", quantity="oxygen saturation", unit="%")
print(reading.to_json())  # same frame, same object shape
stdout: {"value": 91, "unit": "%"}
